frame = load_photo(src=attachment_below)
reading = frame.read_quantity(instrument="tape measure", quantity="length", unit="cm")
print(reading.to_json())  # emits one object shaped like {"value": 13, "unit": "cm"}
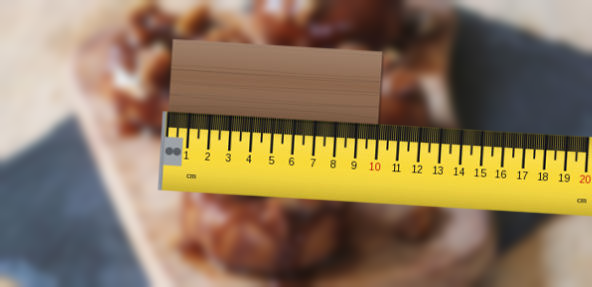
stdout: {"value": 10, "unit": "cm"}
